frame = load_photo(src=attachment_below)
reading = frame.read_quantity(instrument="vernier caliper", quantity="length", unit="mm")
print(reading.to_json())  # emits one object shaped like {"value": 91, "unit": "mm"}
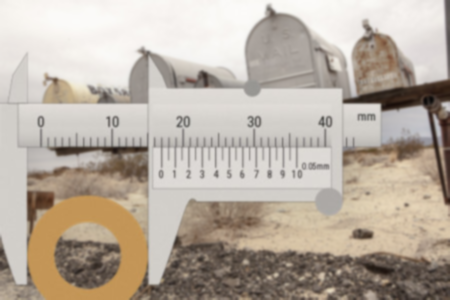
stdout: {"value": 17.0, "unit": "mm"}
